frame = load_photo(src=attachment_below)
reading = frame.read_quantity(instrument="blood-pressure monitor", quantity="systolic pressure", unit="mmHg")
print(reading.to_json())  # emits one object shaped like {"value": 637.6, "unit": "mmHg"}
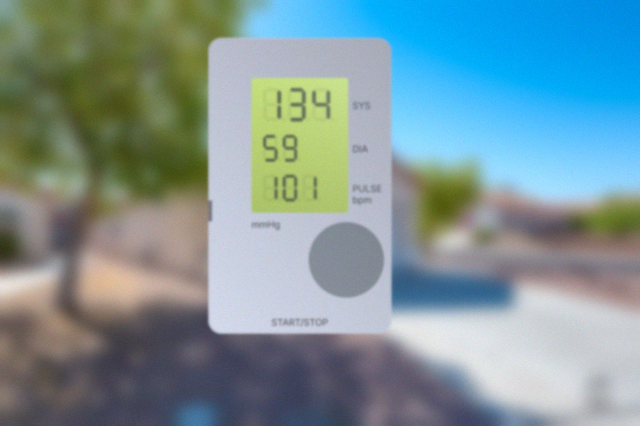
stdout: {"value": 134, "unit": "mmHg"}
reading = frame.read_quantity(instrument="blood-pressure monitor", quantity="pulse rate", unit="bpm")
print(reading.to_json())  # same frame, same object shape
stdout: {"value": 101, "unit": "bpm"}
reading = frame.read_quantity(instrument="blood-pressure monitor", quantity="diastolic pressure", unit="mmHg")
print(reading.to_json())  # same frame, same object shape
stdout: {"value": 59, "unit": "mmHg"}
